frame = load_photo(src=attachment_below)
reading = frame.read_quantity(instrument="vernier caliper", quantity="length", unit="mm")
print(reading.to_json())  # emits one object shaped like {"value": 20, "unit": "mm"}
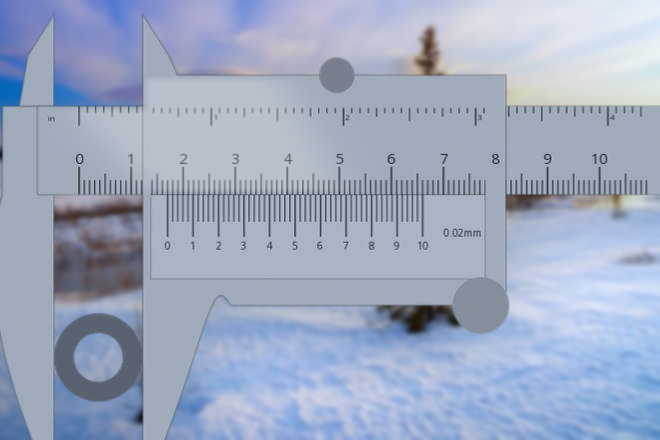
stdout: {"value": 17.0, "unit": "mm"}
